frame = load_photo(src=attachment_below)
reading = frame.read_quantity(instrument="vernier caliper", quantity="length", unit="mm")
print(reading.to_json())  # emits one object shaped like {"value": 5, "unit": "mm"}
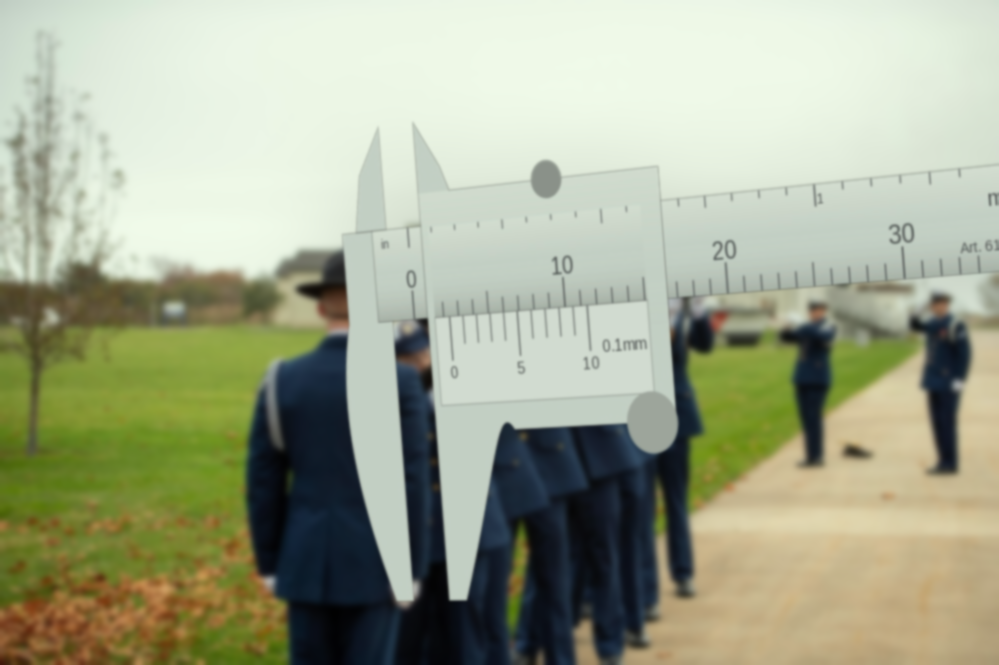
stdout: {"value": 2.4, "unit": "mm"}
